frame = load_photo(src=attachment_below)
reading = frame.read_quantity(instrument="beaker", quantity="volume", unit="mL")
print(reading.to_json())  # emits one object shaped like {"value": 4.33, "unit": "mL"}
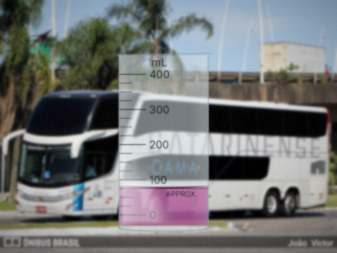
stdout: {"value": 75, "unit": "mL"}
